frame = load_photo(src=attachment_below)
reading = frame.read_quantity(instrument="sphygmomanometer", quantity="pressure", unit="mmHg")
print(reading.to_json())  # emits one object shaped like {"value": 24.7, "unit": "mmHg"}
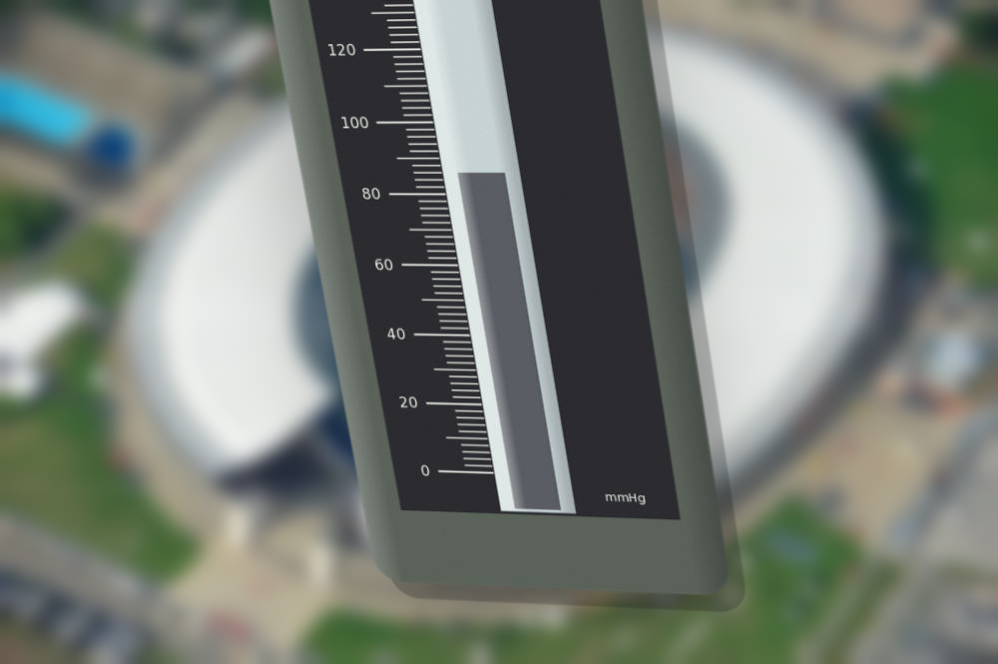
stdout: {"value": 86, "unit": "mmHg"}
